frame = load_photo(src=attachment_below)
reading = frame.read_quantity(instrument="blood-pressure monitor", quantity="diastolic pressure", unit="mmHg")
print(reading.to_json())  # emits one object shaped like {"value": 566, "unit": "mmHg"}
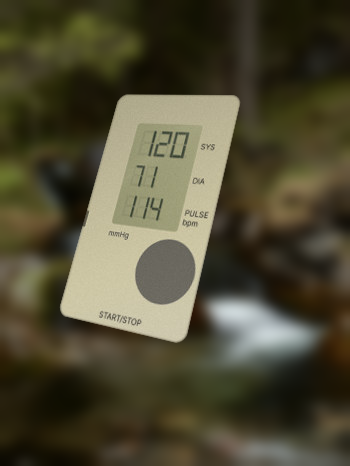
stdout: {"value": 71, "unit": "mmHg"}
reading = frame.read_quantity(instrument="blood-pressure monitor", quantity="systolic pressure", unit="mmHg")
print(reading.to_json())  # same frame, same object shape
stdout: {"value": 120, "unit": "mmHg"}
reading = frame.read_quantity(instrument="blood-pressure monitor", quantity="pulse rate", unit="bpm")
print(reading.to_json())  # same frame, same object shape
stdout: {"value": 114, "unit": "bpm"}
